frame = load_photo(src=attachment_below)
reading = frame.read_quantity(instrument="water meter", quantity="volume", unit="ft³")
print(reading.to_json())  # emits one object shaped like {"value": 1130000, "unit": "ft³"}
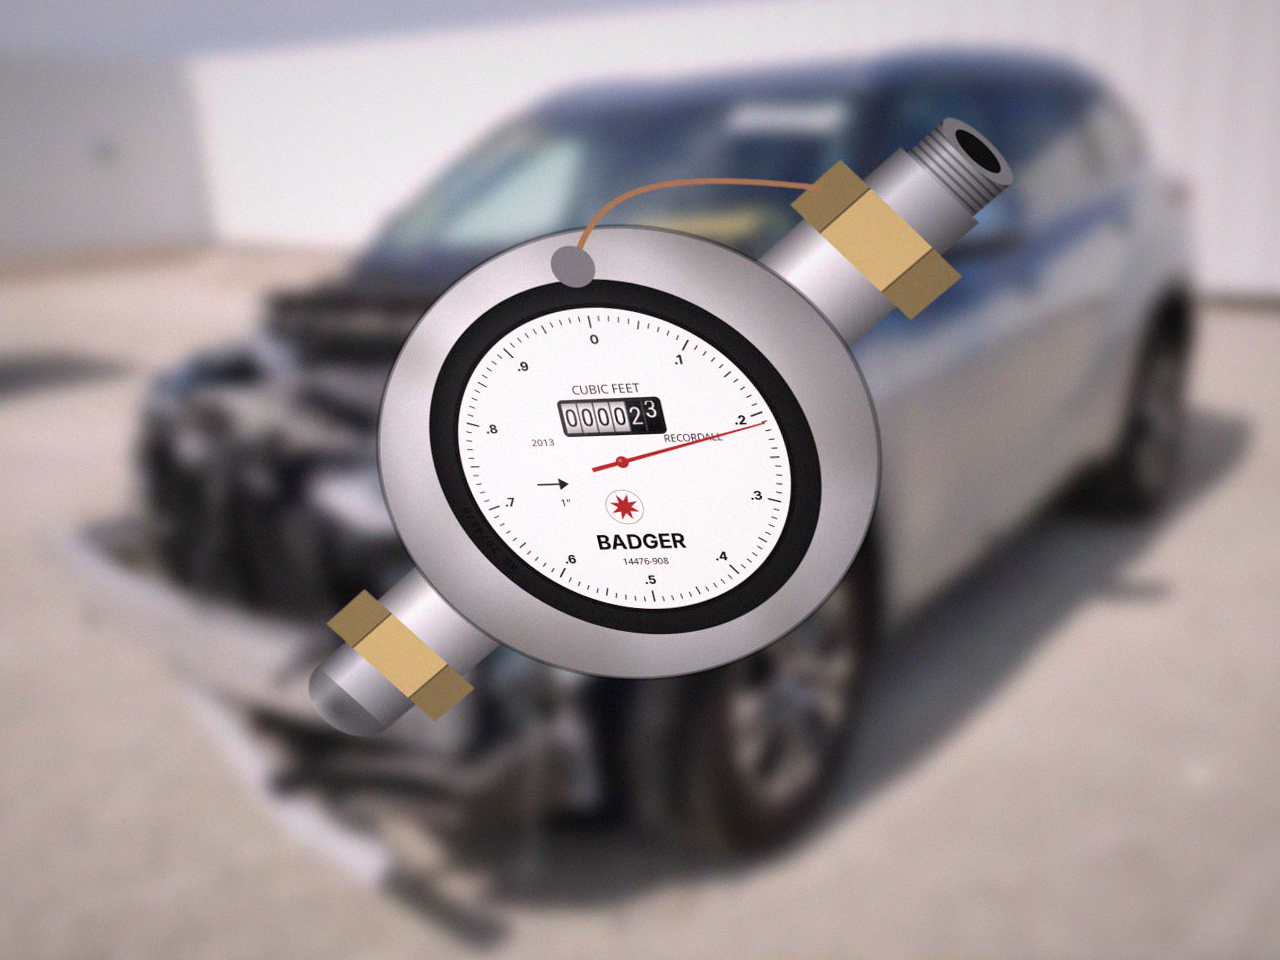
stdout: {"value": 23.21, "unit": "ft³"}
